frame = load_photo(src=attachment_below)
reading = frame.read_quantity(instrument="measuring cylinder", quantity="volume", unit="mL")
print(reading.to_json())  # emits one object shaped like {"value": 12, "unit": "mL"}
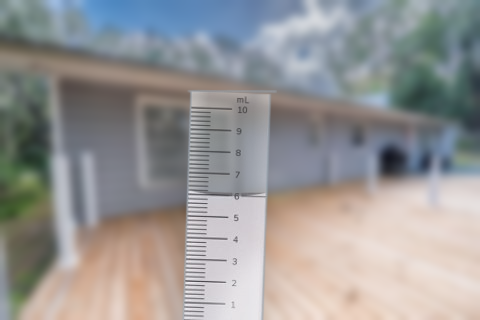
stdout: {"value": 6, "unit": "mL"}
